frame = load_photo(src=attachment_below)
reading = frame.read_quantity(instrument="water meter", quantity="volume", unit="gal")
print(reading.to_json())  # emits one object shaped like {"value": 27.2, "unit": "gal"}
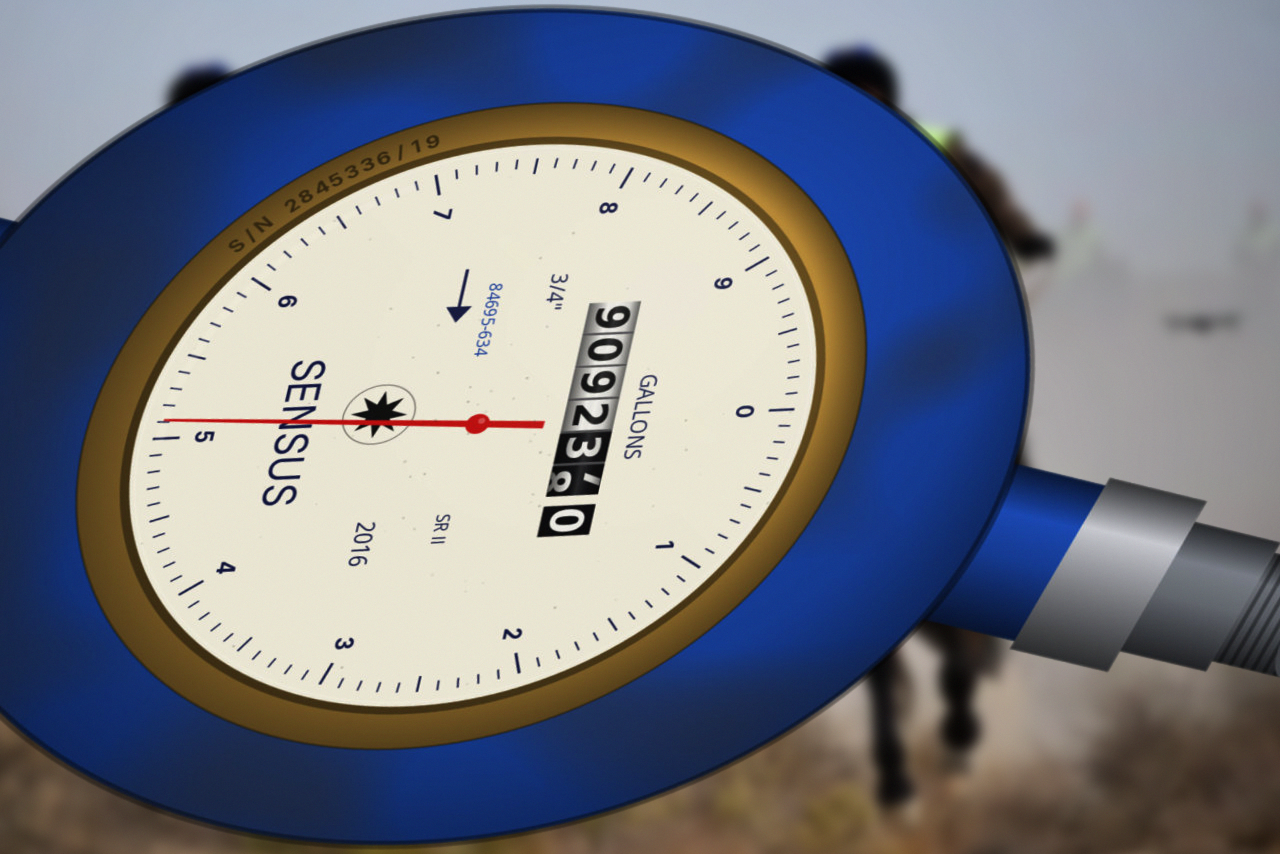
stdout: {"value": 9092375.1, "unit": "gal"}
